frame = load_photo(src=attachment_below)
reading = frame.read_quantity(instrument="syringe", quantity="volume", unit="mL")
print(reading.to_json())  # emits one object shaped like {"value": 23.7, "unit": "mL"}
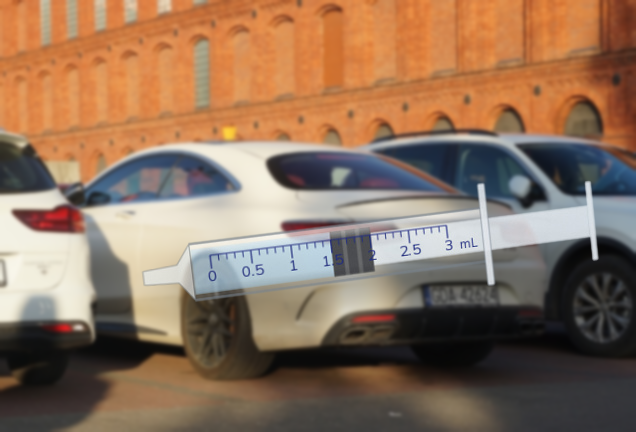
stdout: {"value": 1.5, "unit": "mL"}
